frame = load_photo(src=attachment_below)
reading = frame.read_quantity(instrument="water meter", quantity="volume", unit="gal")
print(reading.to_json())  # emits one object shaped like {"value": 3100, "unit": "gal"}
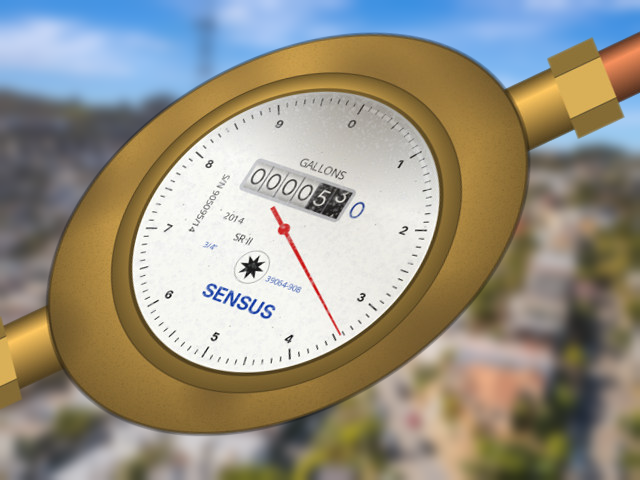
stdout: {"value": 533.4, "unit": "gal"}
